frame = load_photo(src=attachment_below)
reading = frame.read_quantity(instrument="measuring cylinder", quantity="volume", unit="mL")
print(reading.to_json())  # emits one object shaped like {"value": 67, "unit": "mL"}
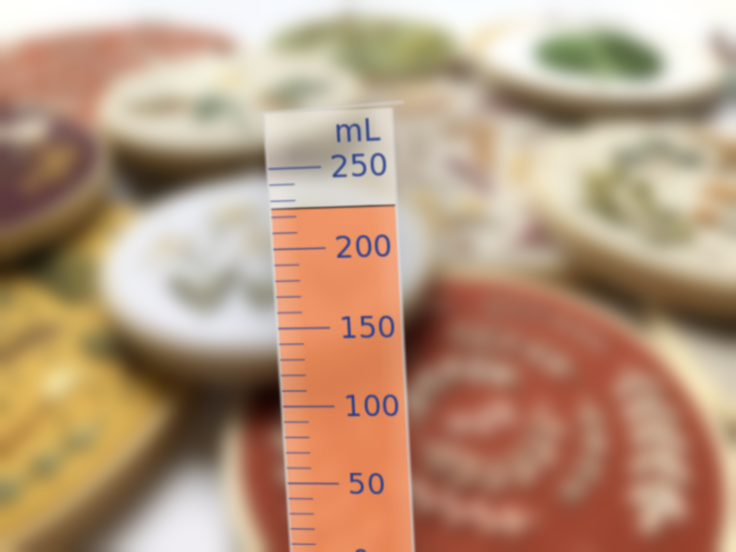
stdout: {"value": 225, "unit": "mL"}
